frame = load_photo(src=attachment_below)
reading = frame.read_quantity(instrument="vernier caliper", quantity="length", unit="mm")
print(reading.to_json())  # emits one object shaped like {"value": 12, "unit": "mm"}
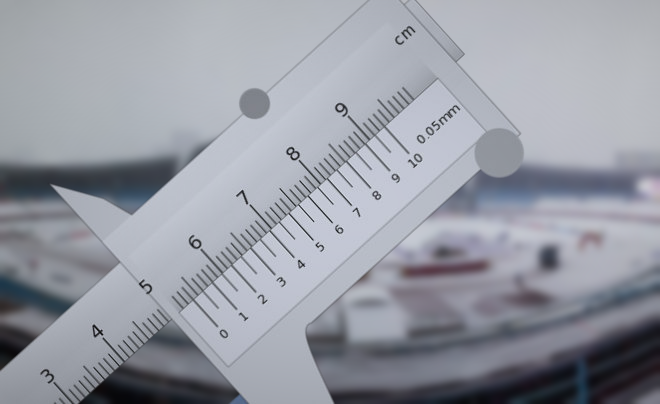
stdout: {"value": 54.0, "unit": "mm"}
